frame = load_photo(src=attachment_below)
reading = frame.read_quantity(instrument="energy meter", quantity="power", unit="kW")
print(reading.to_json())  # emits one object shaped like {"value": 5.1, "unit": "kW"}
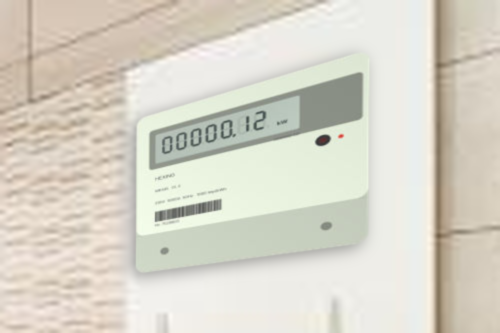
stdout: {"value": 0.12, "unit": "kW"}
